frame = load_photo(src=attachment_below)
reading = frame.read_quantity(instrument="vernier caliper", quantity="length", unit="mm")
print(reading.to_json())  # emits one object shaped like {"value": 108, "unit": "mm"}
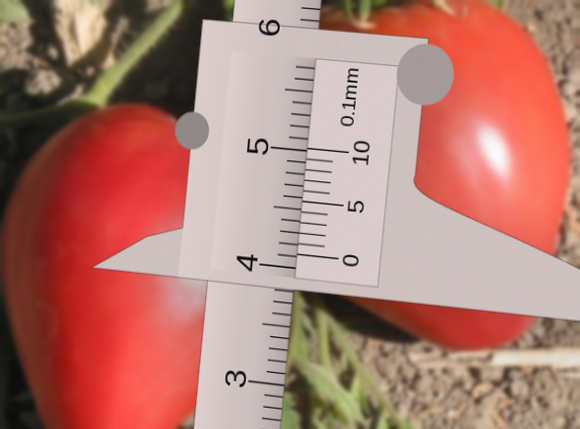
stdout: {"value": 41.2, "unit": "mm"}
